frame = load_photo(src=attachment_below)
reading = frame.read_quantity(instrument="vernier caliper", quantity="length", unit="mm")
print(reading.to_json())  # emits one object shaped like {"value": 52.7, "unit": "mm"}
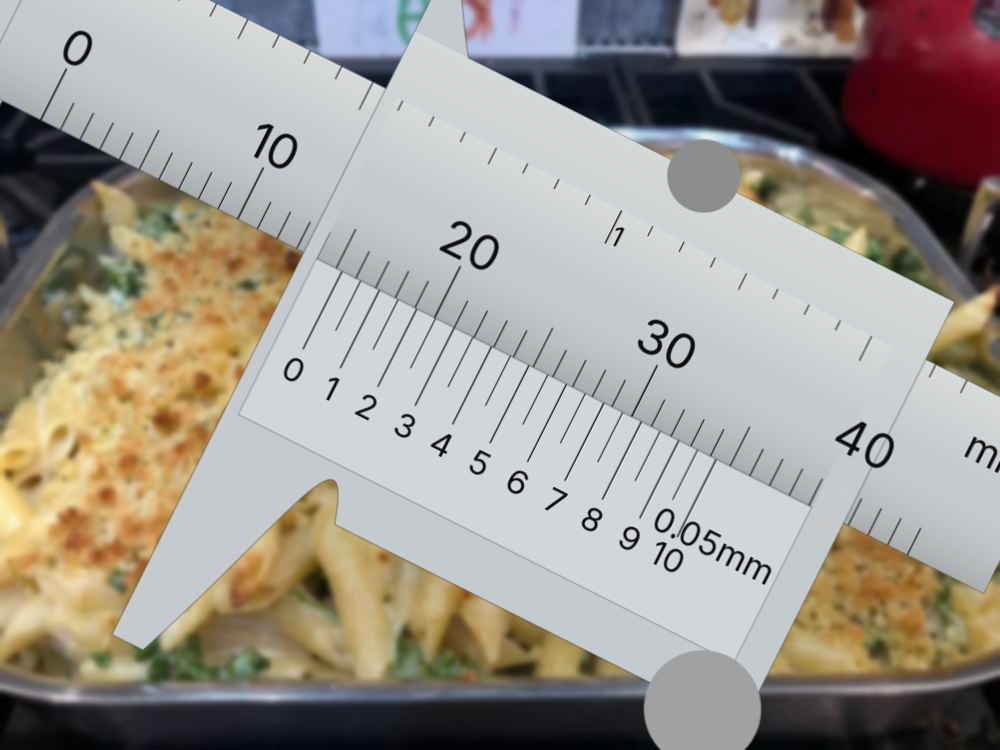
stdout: {"value": 15.3, "unit": "mm"}
